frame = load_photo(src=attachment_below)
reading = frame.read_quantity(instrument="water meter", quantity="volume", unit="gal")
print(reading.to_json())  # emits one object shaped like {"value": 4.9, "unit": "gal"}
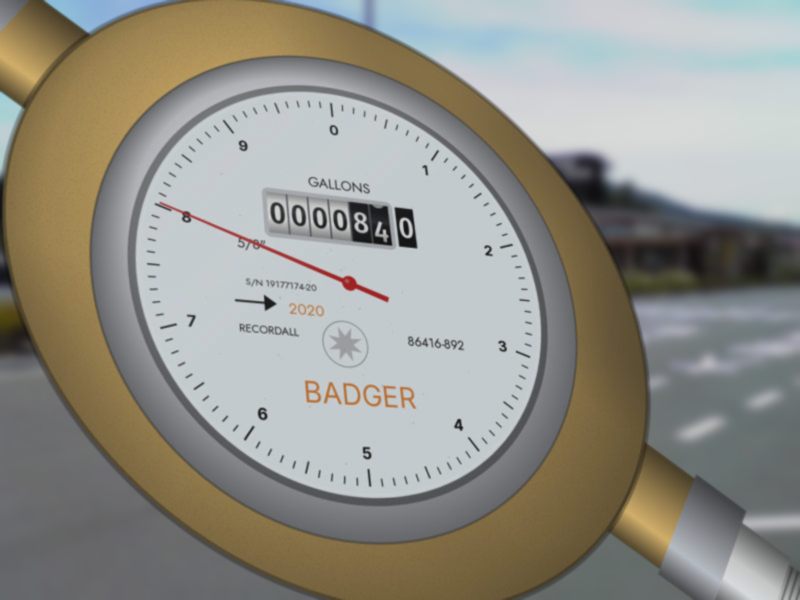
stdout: {"value": 838.0, "unit": "gal"}
